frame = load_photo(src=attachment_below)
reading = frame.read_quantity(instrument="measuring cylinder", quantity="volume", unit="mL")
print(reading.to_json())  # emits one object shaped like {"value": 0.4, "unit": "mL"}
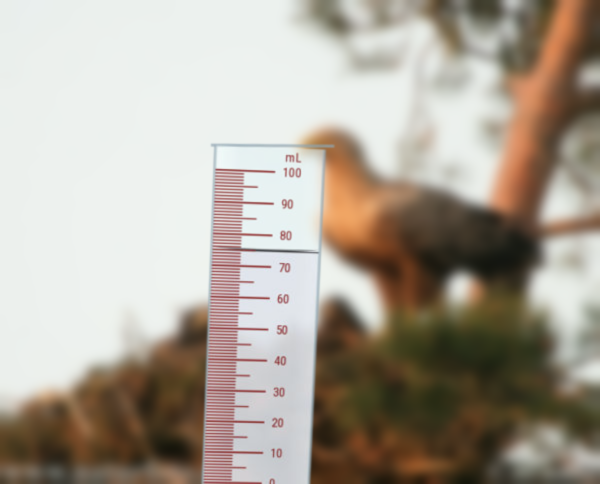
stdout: {"value": 75, "unit": "mL"}
